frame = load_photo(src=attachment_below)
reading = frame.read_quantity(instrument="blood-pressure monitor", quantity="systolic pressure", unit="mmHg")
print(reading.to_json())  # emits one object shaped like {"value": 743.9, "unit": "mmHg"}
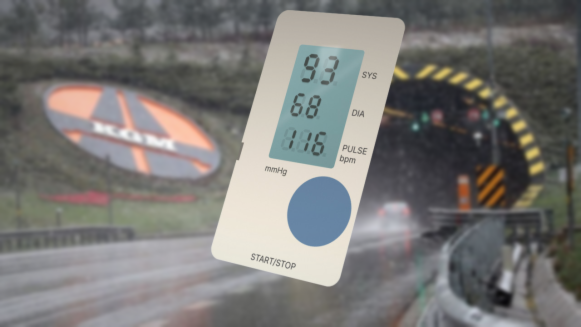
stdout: {"value": 93, "unit": "mmHg"}
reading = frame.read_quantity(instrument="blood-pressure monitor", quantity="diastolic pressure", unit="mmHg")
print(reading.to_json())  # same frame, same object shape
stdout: {"value": 68, "unit": "mmHg"}
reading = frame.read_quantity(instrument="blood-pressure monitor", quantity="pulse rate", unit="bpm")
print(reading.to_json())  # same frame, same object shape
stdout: {"value": 116, "unit": "bpm"}
